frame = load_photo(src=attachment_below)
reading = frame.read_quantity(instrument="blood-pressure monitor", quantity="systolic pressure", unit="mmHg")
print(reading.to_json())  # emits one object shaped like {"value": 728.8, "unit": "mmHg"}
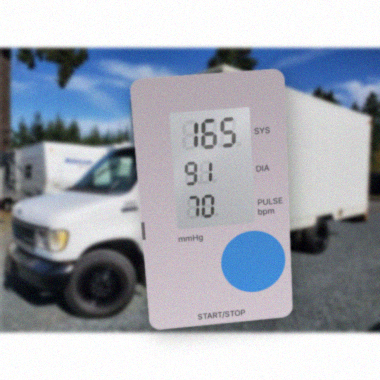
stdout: {"value": 165, "unit": "mmHg"}
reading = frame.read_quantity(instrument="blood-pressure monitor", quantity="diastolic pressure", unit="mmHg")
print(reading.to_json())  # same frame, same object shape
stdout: {"value": 91, "unit": "mmHg"}
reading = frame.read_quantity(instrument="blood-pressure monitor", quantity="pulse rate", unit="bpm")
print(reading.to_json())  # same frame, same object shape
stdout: {"value": 70, "unit": "bpm"}
